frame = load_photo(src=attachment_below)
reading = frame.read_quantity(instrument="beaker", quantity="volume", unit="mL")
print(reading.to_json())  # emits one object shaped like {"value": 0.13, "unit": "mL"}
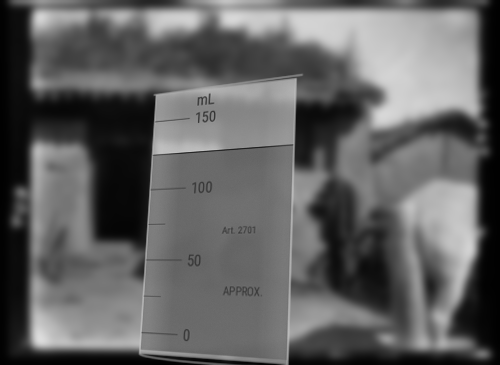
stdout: {"value": 125, "unit": "mL"}
